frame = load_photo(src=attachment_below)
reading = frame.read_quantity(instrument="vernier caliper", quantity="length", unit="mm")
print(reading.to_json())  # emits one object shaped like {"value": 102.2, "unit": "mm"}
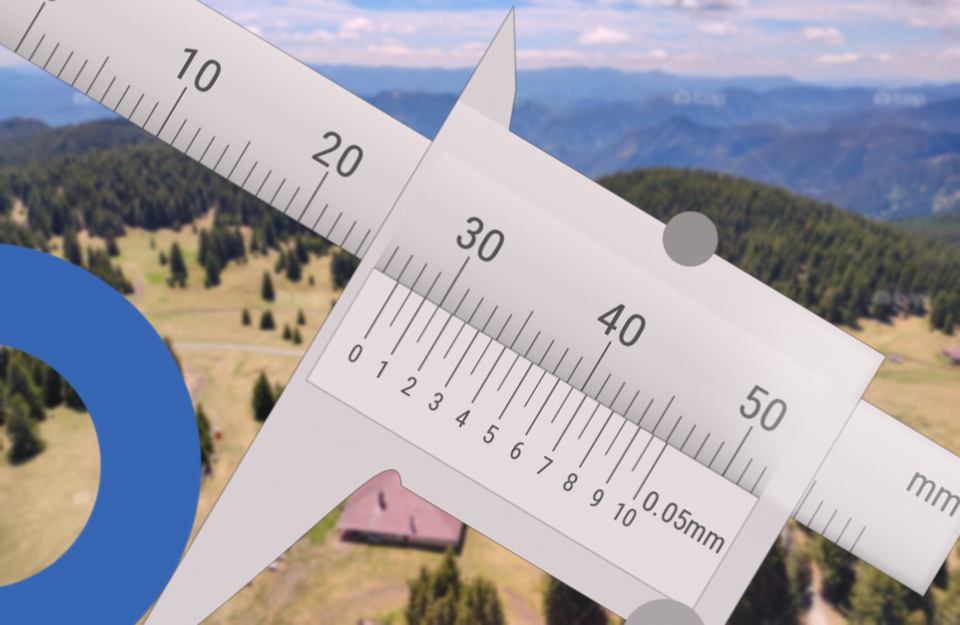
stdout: {"value": 27.1, "unit": "mm"}
